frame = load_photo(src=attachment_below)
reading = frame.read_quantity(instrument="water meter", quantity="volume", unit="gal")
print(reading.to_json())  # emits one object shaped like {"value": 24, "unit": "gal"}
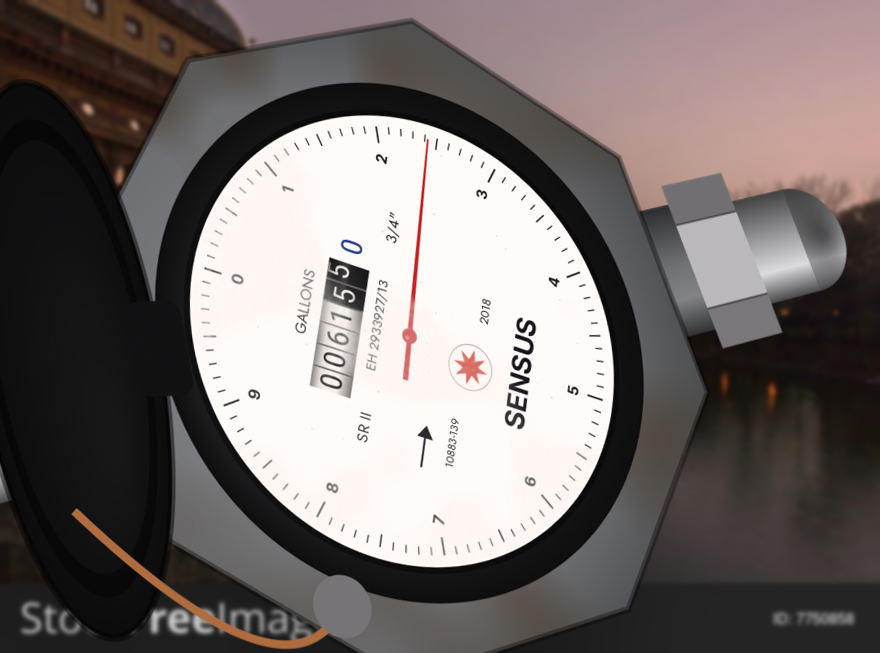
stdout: {"value": 61552.4, "unit": "gal"}
